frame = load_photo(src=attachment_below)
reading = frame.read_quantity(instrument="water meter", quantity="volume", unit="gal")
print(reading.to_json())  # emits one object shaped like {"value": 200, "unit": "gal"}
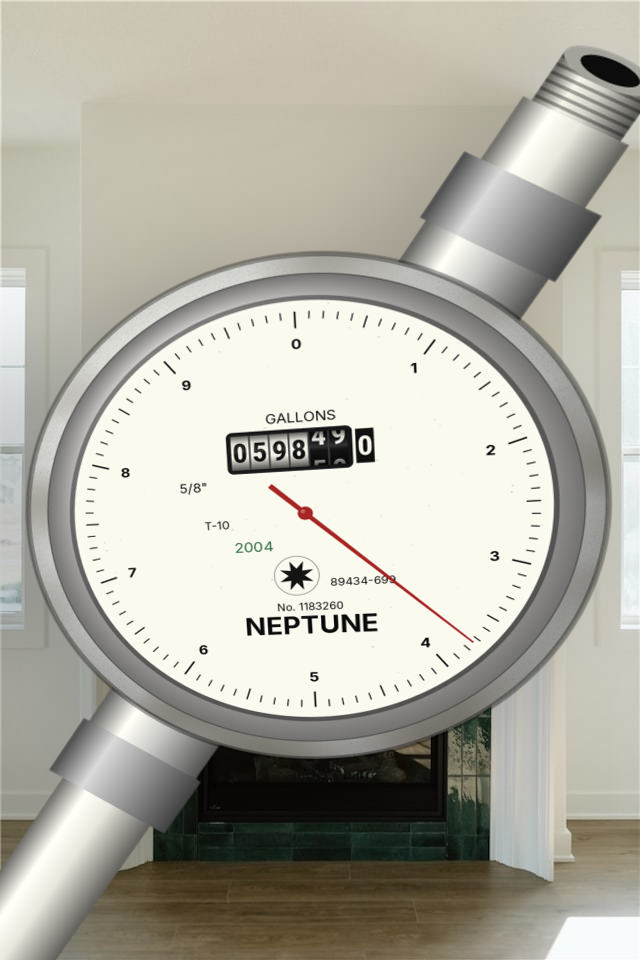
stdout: {"value": 598493.7, "unit": "gal"}
